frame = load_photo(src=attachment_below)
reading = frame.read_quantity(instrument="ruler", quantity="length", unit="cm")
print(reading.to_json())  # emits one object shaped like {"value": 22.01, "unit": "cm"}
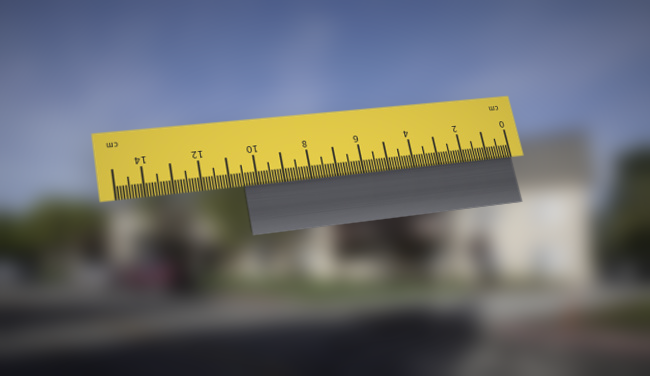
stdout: {"value": 10.5, "unit": "cm"}
